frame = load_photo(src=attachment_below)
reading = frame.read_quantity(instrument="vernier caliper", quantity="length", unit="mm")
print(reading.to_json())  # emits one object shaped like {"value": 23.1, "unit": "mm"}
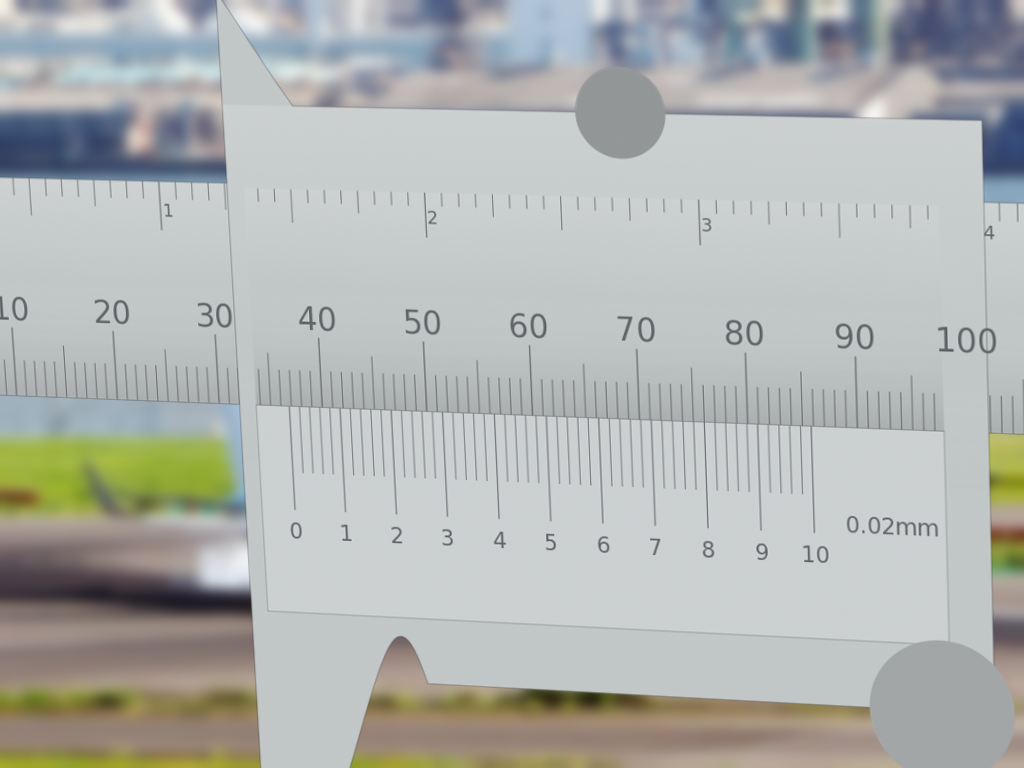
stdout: {"value": 36.8, "unit": "mm"}
